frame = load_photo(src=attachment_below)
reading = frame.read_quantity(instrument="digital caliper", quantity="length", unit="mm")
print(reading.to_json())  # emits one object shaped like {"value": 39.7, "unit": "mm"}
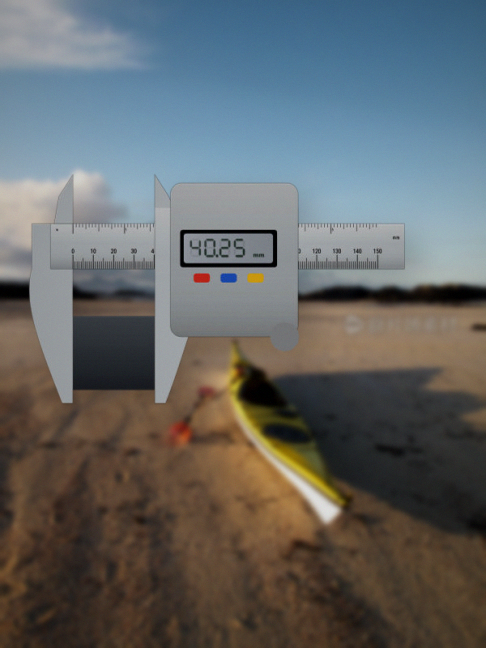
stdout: {"value": 40.25, "unit": "mm"}
